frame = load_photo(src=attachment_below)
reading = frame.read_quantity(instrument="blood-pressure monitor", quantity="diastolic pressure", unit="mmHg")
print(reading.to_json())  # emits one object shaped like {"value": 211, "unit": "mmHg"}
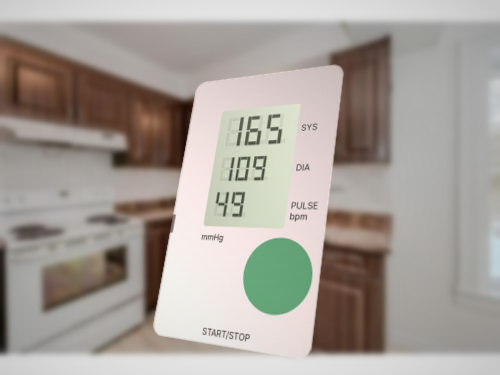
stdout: {"value": 109, "unit": "mmHg"}
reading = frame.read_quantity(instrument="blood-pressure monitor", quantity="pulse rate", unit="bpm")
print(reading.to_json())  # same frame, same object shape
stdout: {"value": 49, "unit": "bpm"}
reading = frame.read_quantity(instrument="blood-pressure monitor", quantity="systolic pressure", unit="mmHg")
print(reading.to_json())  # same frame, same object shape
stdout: {"value": 165, "unit": "mmHg"}
